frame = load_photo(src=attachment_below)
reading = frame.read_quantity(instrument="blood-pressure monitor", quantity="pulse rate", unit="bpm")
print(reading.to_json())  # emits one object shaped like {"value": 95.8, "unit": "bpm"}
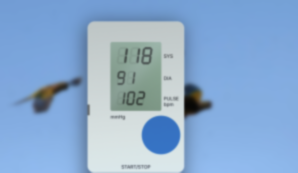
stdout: {"value": 102, "unit": "bpm"}
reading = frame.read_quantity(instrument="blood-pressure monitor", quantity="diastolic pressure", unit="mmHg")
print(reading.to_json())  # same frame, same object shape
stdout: {"value": 91, "unit": "mmHg"}
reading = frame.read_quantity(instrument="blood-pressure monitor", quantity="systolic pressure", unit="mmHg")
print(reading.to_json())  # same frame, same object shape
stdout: {"value": 118, "unit": "mmHg"}
